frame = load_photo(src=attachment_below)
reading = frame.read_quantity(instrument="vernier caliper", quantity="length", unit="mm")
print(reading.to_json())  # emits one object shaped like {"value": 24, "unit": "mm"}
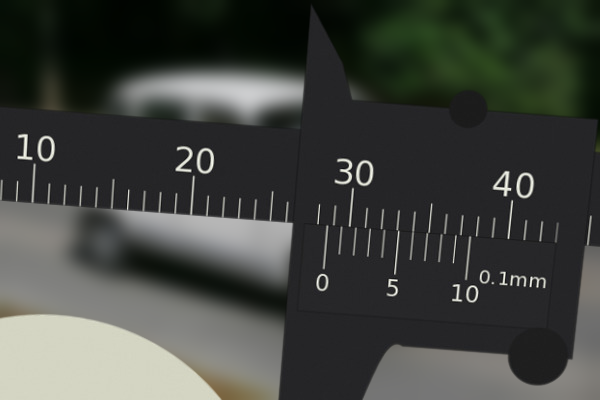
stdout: {"value": 28.6, "unit": "mm"}
